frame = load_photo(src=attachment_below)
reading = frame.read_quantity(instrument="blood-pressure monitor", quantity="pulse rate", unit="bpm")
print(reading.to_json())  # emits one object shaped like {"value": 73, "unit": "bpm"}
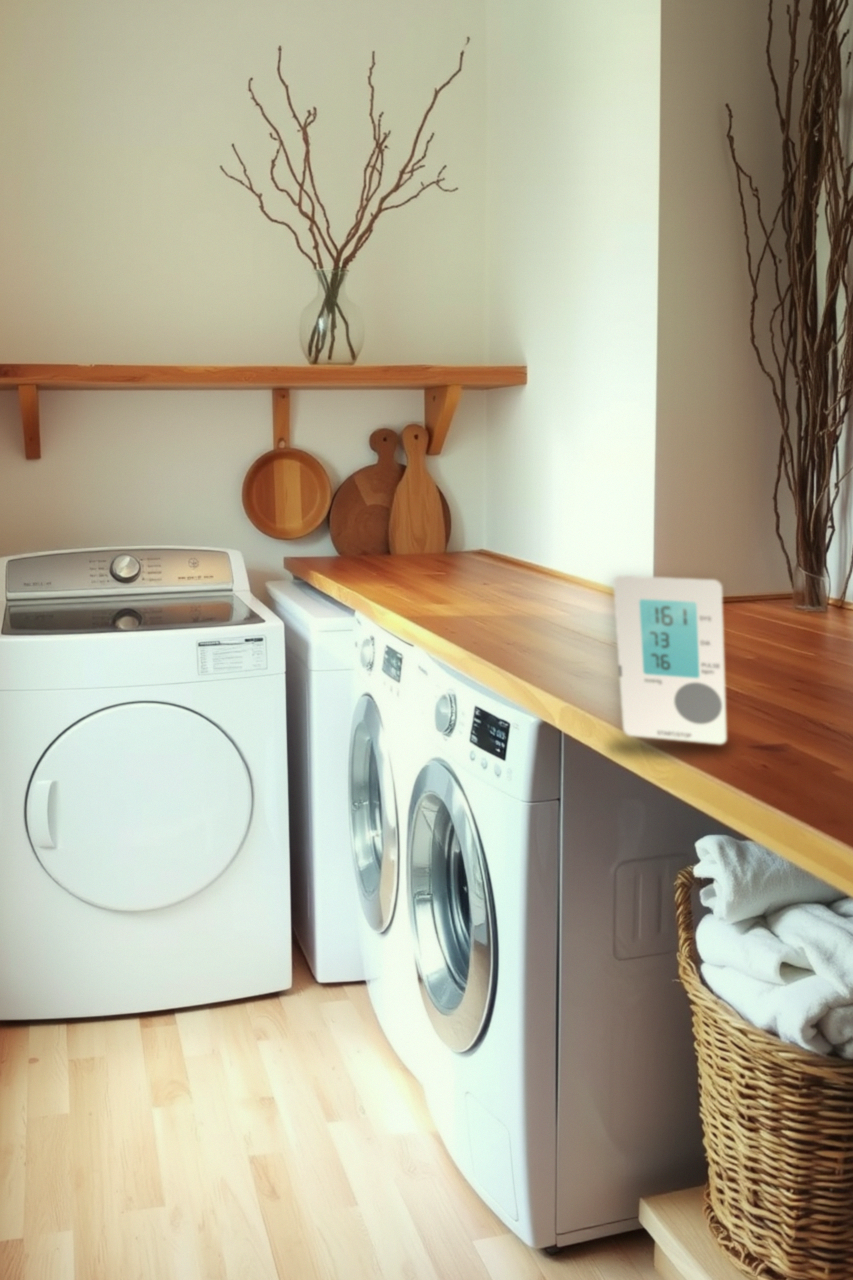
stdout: {"value": 76, "unit": "bpm"}
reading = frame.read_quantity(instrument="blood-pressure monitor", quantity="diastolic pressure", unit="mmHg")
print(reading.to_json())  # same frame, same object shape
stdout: {"value": 73, "unit": "mmHg"}
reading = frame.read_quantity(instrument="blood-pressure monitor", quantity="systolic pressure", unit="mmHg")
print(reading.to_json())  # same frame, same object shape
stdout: {"value": 161, "unit": "mmHg"}
